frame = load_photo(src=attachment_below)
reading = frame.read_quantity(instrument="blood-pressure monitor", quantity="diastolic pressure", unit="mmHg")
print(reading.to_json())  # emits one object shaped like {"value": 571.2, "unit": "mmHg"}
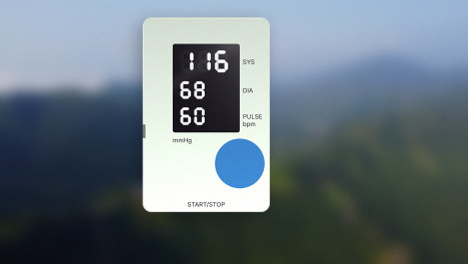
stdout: {"value": 68, "unit": "mmHg"}
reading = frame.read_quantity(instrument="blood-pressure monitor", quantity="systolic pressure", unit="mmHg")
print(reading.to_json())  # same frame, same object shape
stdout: {"value": 116, "unit": "mmHg"}
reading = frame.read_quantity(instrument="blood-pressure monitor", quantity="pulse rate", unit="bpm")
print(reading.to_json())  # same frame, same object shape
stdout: {"value": 60, "unit": "bpm"}
